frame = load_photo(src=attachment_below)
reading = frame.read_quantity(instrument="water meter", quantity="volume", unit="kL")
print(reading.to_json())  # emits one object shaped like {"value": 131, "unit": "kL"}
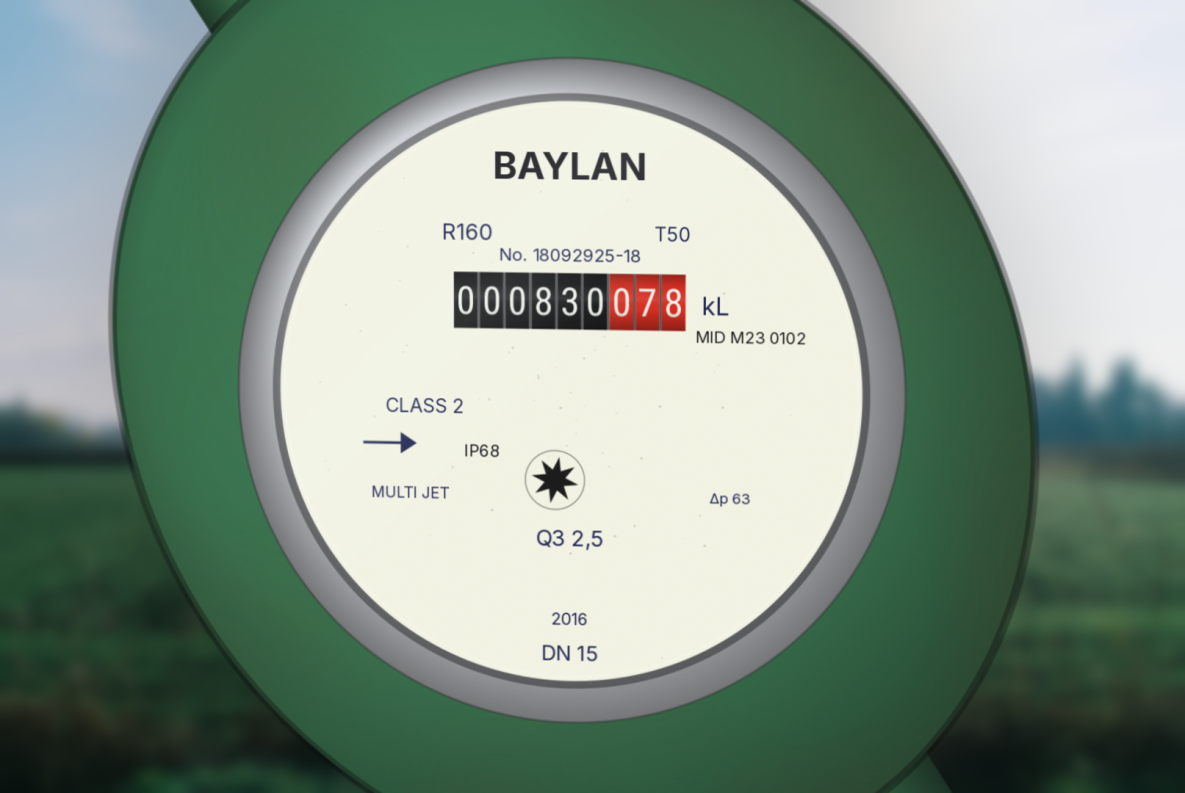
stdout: {"value": 830.078, "unit": "kL"}
